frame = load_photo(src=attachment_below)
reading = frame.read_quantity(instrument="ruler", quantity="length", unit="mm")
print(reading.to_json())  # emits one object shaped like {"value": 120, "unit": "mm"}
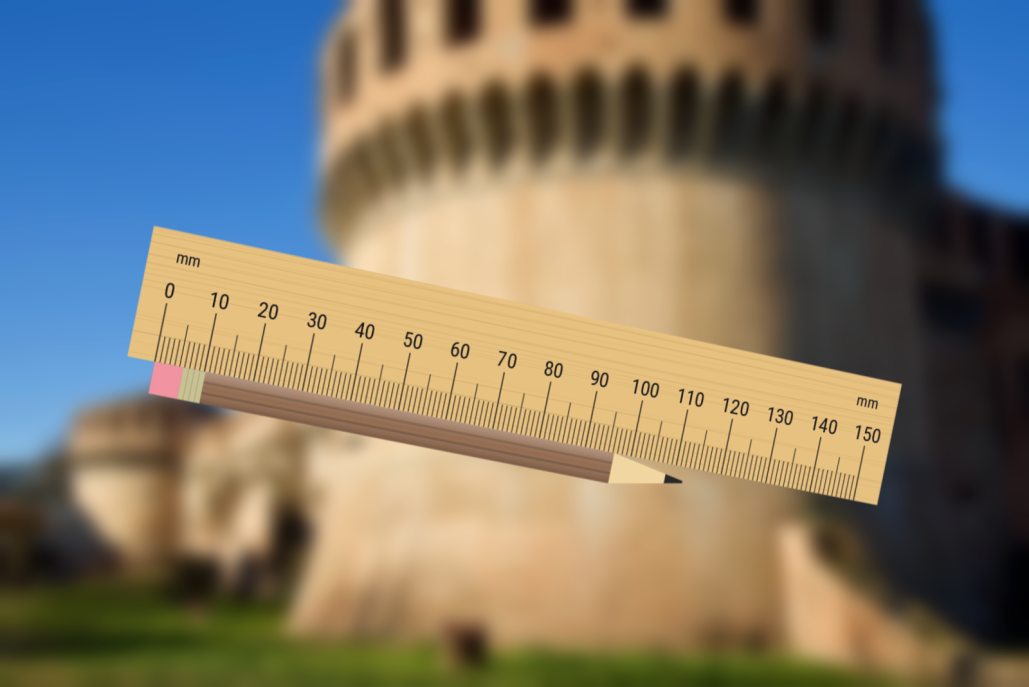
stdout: {"value": 112, "unit": "mm"}
